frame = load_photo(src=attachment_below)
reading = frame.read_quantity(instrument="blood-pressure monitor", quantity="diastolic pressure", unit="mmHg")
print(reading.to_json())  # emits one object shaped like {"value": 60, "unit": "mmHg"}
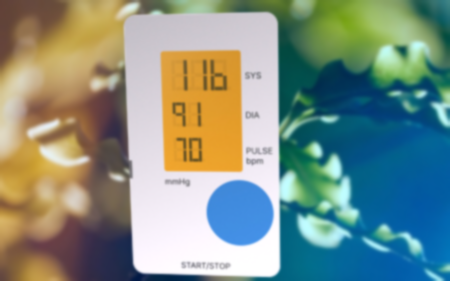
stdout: {"value": 91, "unit": "mmHg"}
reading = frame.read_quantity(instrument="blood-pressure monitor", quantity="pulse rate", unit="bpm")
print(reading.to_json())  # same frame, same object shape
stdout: {"value": 70, "unit": "bpm"}
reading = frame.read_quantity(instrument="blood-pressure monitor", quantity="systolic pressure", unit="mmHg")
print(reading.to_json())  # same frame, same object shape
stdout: {"value": 116, "unit": "mmHg"}
